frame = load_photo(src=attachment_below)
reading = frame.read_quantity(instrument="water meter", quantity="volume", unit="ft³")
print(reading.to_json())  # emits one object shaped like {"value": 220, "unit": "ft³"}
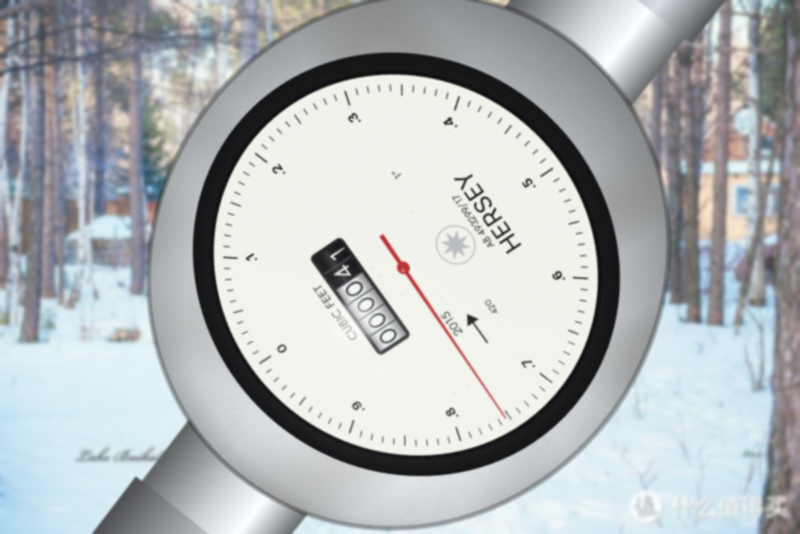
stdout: {"value": 40.75, "unit": "ft³"}
